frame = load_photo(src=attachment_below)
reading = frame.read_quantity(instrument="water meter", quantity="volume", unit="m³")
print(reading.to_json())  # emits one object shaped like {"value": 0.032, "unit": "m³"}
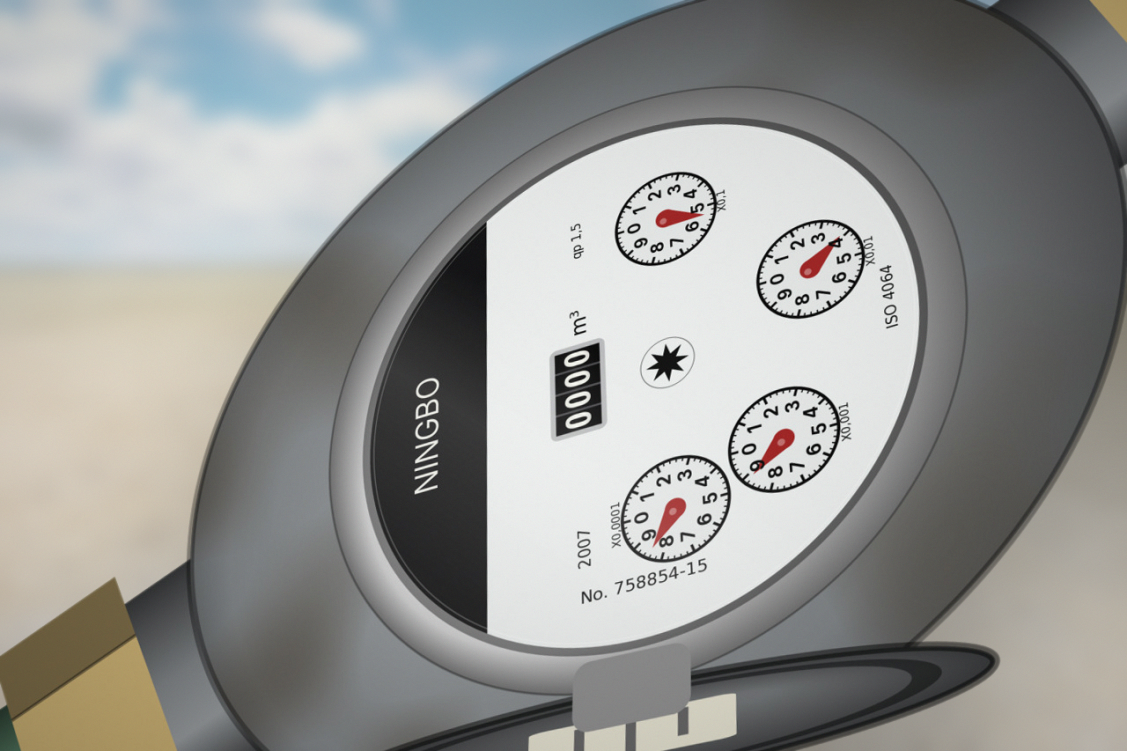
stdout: {"value": 0.5388, "unit": "m³"}
